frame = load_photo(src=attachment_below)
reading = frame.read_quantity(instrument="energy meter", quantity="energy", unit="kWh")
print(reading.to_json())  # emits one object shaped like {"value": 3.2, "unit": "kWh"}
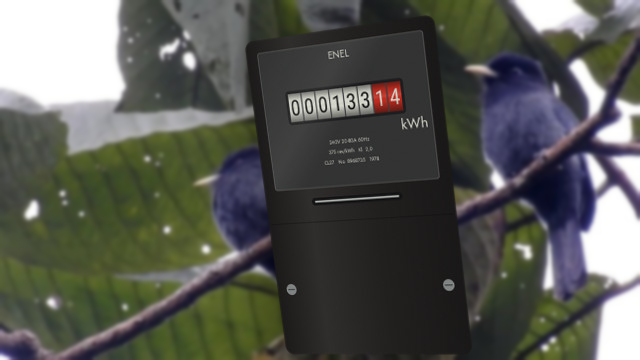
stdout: {"value": 133.14, "unit": "kWh"}
